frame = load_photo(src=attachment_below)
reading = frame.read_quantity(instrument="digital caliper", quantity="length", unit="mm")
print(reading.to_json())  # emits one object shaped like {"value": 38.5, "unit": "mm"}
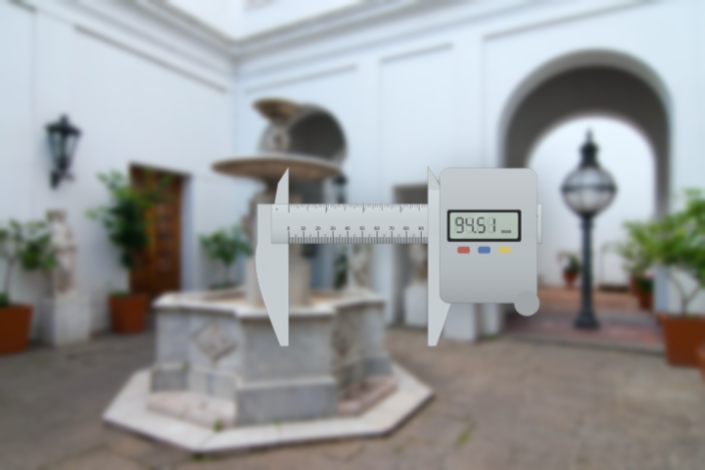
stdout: {"value": 94.51, "unit": "mm"}
